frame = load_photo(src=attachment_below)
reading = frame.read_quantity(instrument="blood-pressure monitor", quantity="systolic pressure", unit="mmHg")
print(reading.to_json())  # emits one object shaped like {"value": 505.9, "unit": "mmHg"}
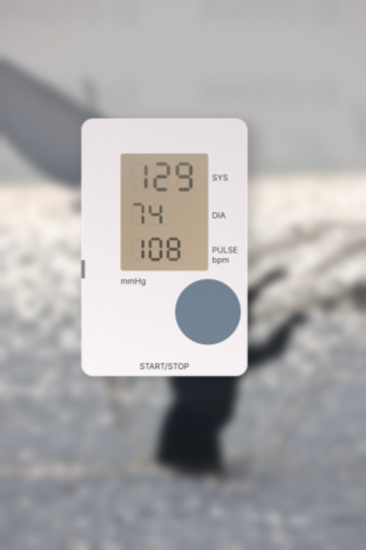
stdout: {"value": 129, "unit": "mmHg"}
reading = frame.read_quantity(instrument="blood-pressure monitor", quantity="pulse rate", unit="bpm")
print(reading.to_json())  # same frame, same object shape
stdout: {"value": 108, "unit": "bpm"}
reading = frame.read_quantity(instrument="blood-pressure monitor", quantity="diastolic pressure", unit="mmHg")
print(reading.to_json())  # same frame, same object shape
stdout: {"value": 74, "unit": "mmHg"}
